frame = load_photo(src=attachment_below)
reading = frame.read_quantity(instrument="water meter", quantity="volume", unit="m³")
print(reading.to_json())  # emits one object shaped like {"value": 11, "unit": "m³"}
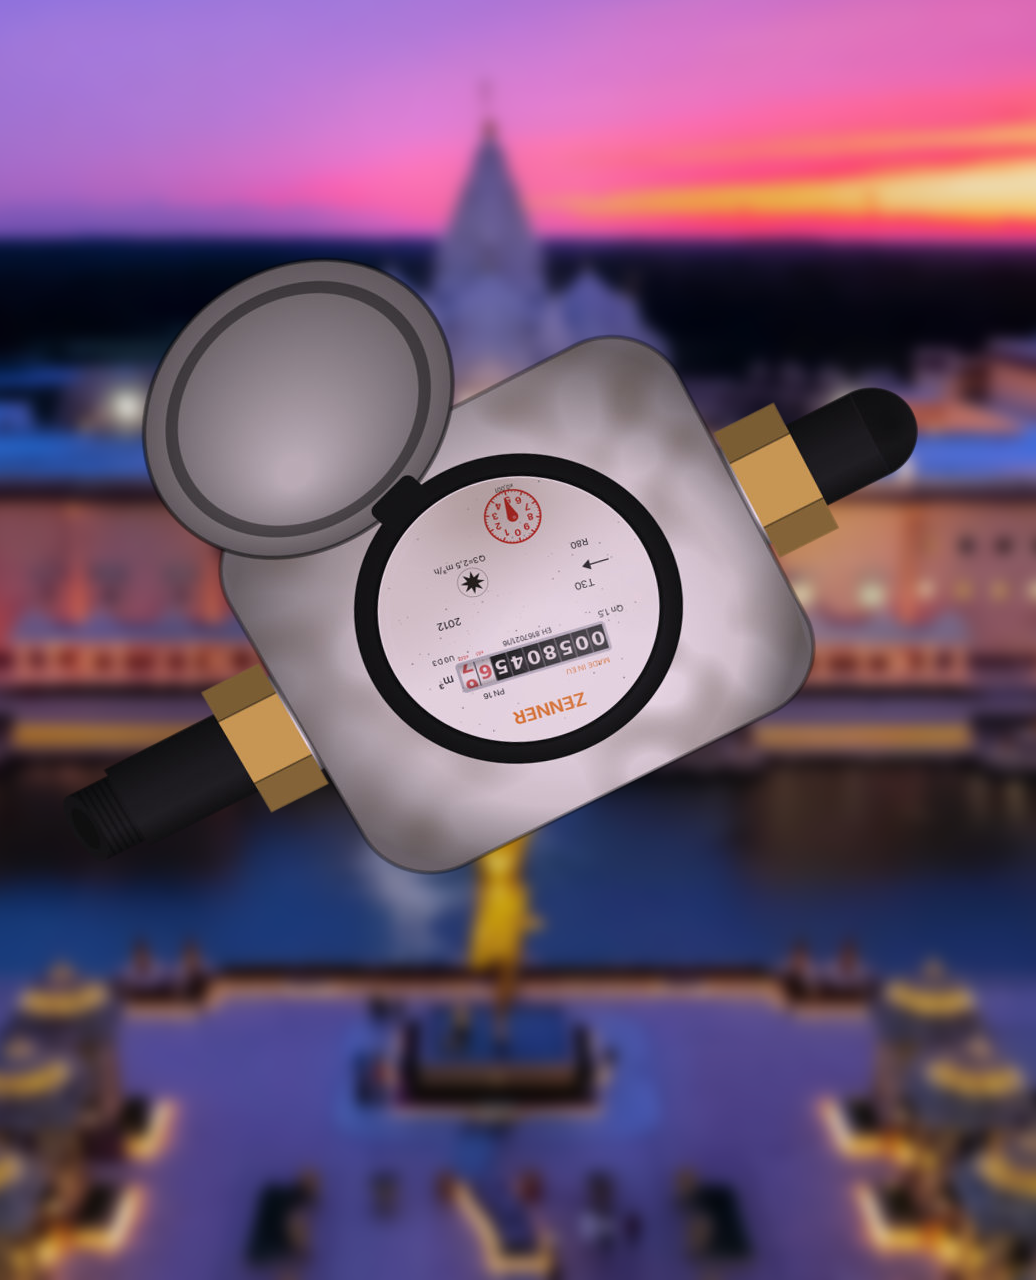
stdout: {"value": 58045.664, "unit": "m³"}
